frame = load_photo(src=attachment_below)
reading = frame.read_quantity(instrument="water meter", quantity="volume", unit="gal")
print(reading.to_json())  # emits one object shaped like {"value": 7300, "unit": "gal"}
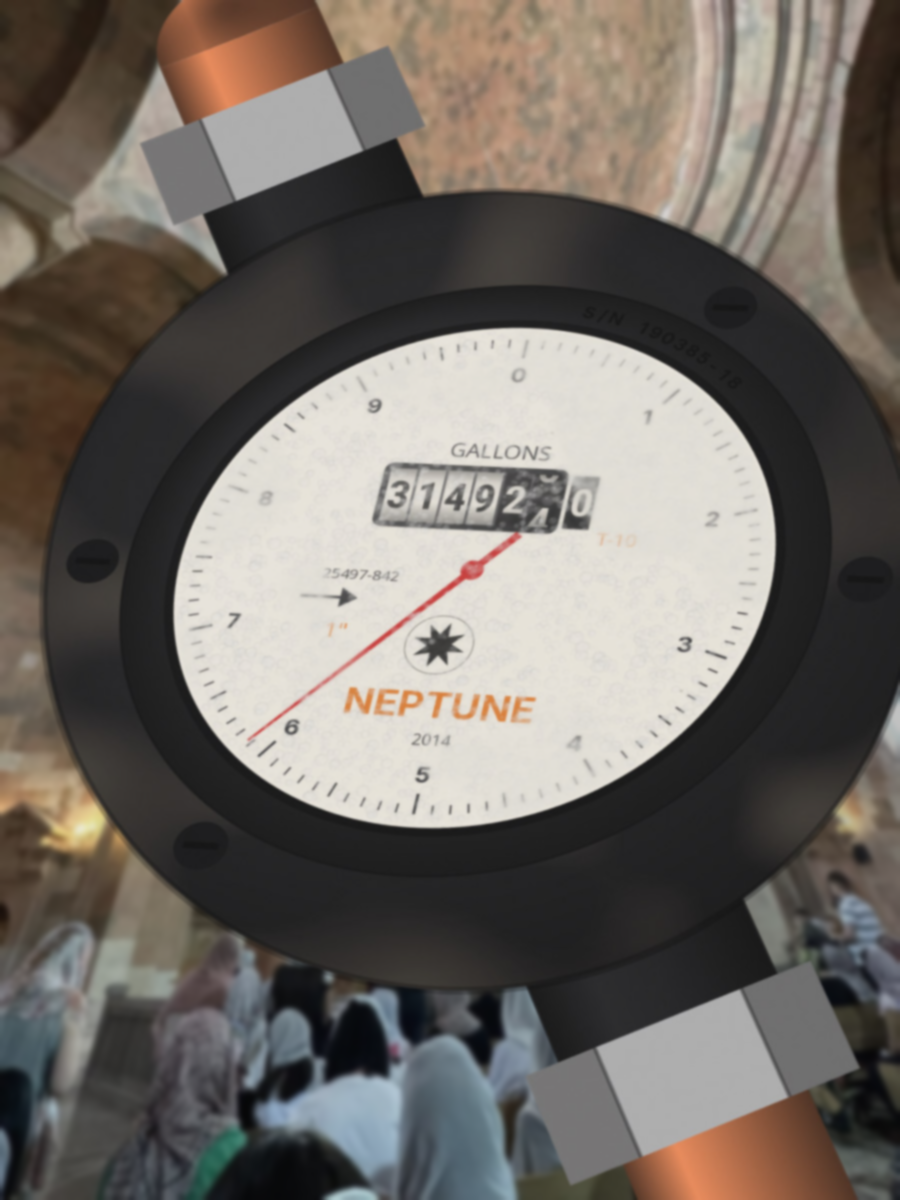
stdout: {"value": 3149236.1, "unit": "gal"}
